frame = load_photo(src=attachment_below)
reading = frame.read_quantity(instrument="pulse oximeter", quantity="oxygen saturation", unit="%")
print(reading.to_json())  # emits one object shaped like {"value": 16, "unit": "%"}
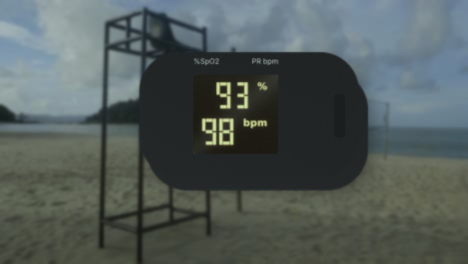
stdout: {"value": 93, "unit": "%"}
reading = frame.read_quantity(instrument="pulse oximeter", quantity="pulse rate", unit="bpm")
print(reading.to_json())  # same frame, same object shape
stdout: {"value": 98, "unit": "bpm"}
